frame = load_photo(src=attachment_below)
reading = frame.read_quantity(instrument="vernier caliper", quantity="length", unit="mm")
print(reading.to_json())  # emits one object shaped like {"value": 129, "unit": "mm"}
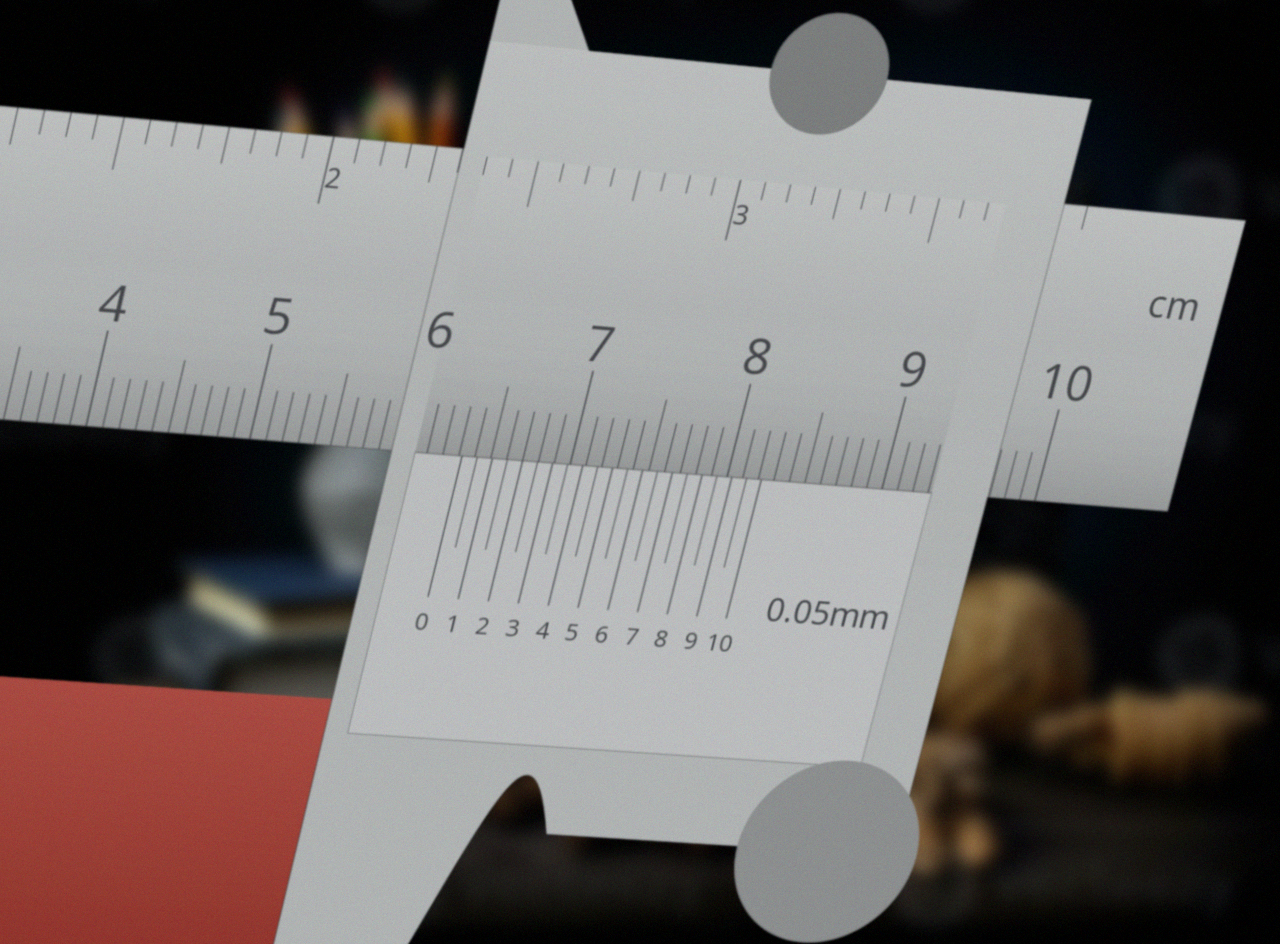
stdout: {"value": 63.2, "unit": "mm"}
